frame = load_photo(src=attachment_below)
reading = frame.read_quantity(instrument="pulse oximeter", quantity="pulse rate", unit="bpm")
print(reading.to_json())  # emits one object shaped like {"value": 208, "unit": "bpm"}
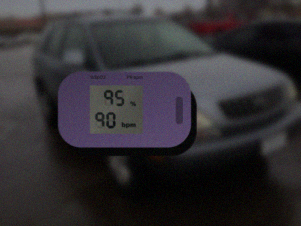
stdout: {"value": 90, "unit": "bpm"}
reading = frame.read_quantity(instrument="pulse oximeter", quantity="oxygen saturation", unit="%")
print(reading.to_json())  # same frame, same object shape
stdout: {"value": 95, "unit": "%"}
